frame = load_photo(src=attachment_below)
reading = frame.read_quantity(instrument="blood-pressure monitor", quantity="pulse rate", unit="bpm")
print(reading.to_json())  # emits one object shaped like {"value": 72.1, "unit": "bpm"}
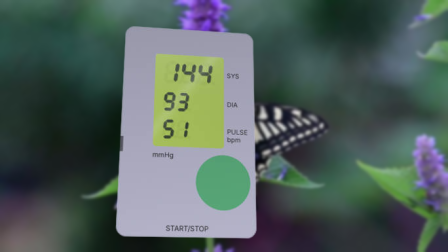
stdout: {"value": 51, "unit": "bpm"}
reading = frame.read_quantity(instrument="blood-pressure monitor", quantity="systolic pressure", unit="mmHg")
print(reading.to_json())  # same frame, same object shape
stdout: {"value": 144, "unit": "mmHg"}
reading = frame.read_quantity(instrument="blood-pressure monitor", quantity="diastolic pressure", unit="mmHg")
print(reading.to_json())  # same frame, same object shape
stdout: {"value": 93, "unit": "mmHg"}
